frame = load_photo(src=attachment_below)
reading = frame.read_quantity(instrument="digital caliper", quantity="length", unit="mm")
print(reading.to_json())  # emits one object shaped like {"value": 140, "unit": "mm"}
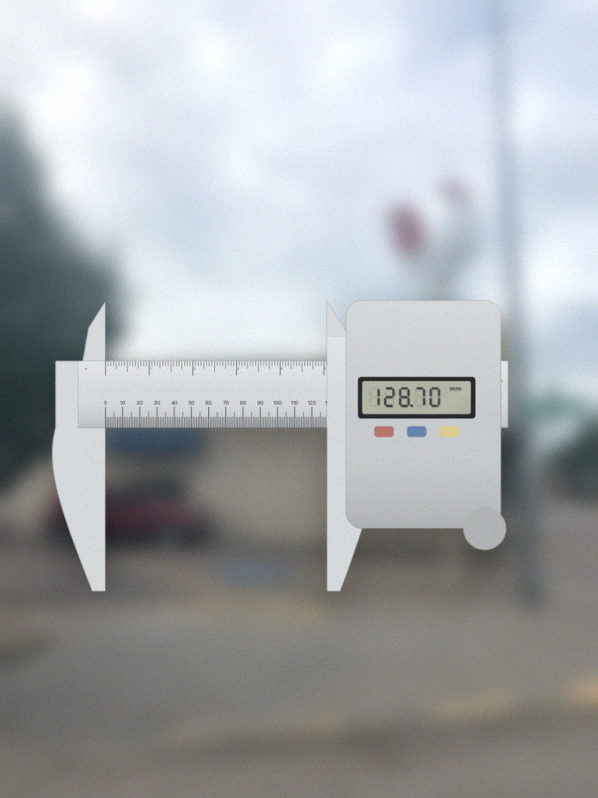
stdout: {"value": 128.70, "unit": "mm"}
